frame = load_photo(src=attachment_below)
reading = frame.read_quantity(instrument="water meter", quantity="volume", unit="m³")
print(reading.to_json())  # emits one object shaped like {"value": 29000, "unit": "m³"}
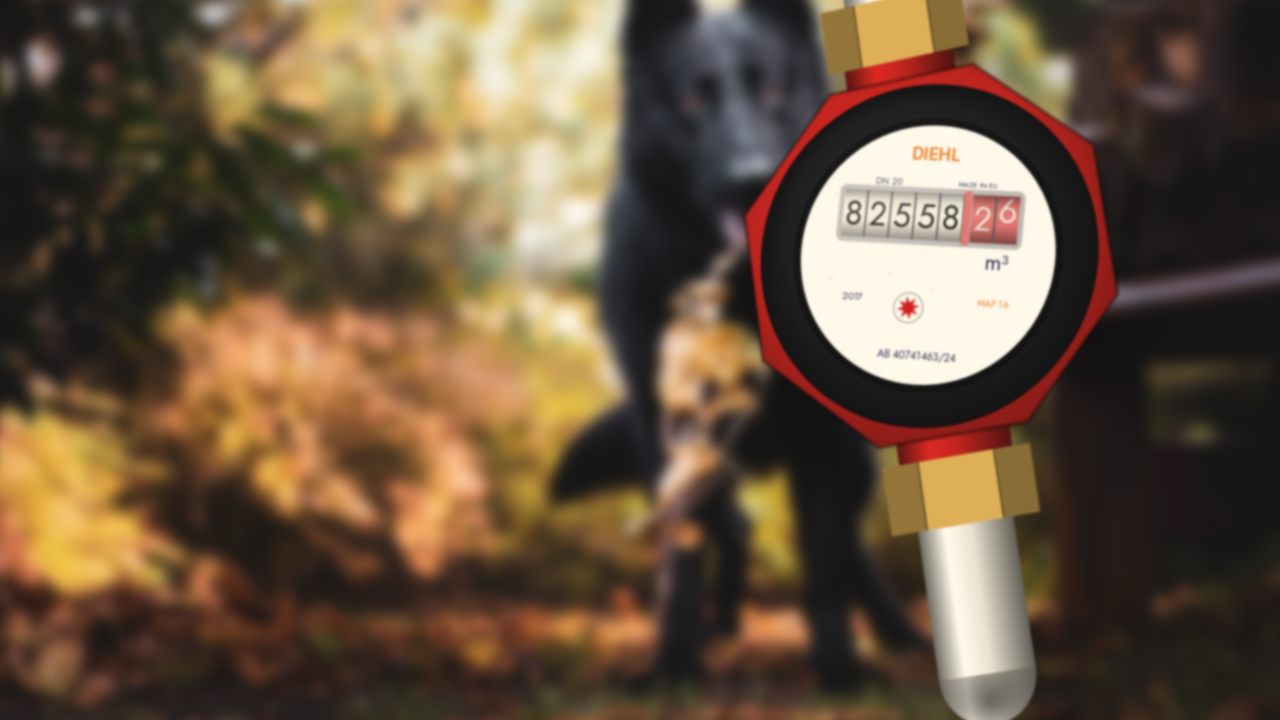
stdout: {"value": 82558.26, "unit": "m³"}
